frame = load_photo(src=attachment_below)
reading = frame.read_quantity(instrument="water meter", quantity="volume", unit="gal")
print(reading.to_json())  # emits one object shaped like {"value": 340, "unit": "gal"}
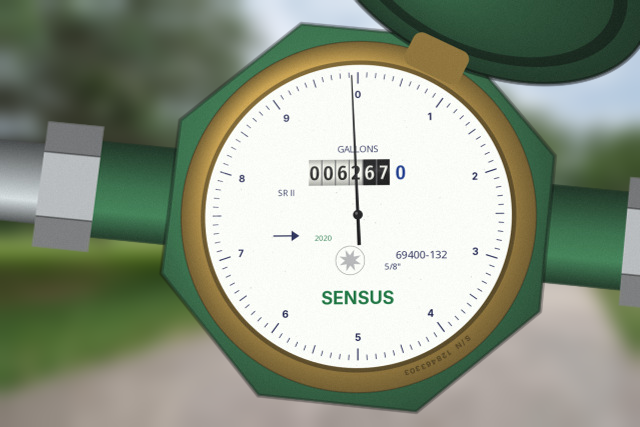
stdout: {"value": 62669.9, "unit": "gal"}
